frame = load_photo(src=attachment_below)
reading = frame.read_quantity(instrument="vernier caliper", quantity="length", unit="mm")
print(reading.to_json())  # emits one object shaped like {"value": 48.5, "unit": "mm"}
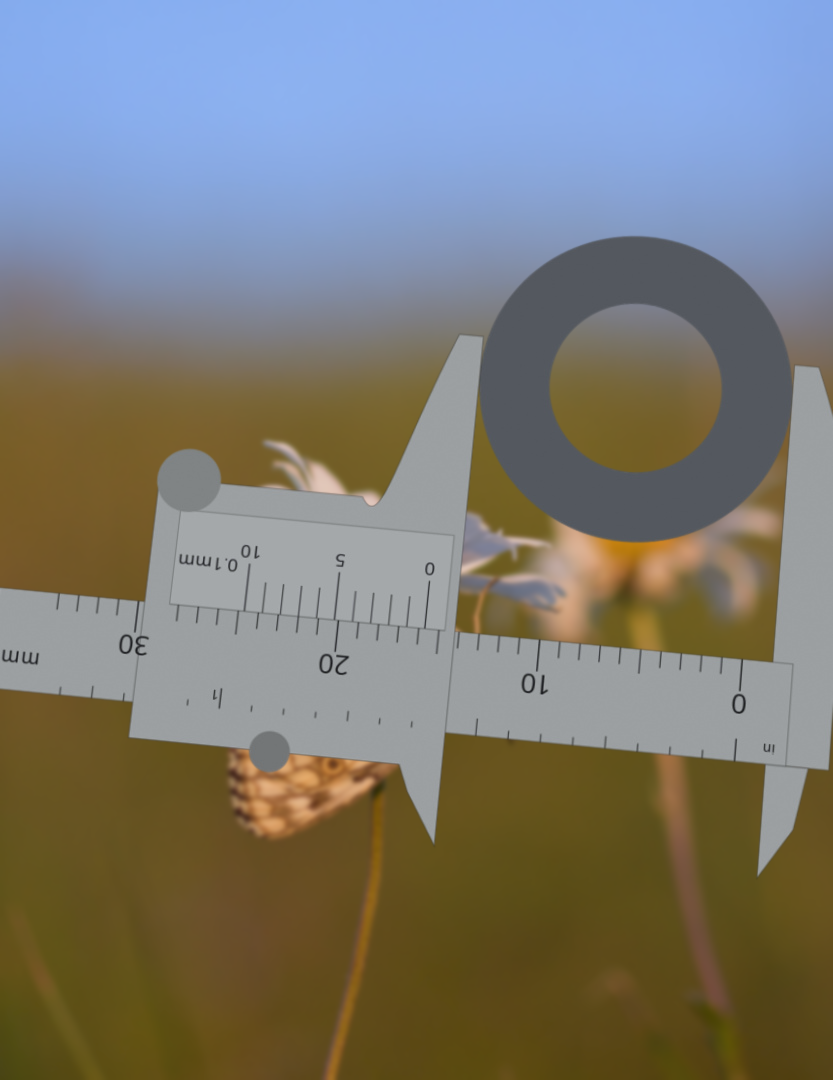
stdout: {"value": 15.7, "unit": "mm"}
